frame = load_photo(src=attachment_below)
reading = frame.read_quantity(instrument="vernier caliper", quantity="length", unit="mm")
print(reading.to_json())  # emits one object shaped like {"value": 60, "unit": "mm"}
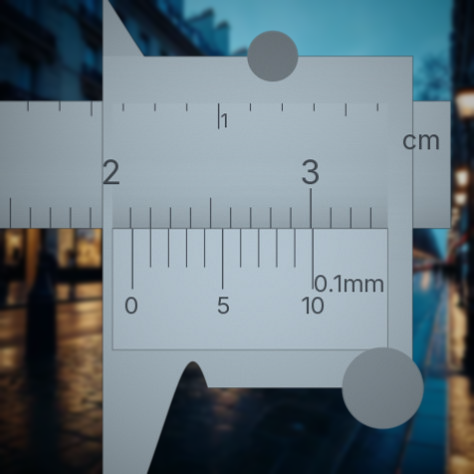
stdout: {"value": 21.1, "unit": "mm"}
